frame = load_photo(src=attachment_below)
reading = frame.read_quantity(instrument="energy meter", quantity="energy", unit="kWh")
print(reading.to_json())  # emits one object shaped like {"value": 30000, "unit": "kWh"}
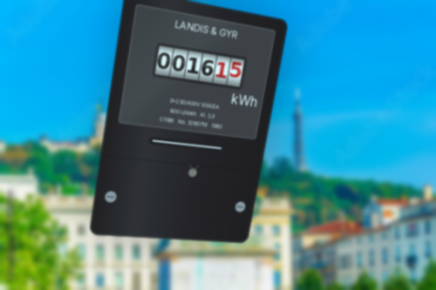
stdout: {"value": 16.15, "unit": "kWh"}
